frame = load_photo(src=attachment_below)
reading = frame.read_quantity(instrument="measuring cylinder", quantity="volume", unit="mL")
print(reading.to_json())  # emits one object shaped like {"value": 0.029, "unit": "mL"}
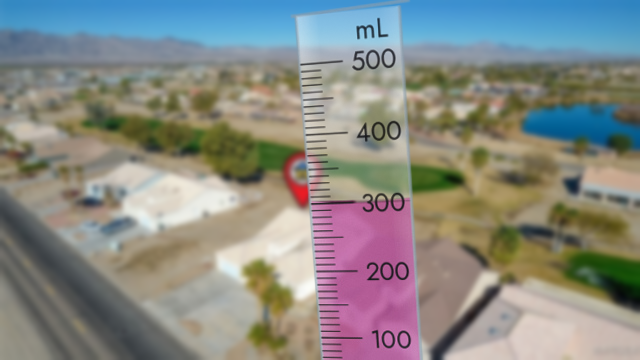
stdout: {"value": 300, "unit": "mL"}
